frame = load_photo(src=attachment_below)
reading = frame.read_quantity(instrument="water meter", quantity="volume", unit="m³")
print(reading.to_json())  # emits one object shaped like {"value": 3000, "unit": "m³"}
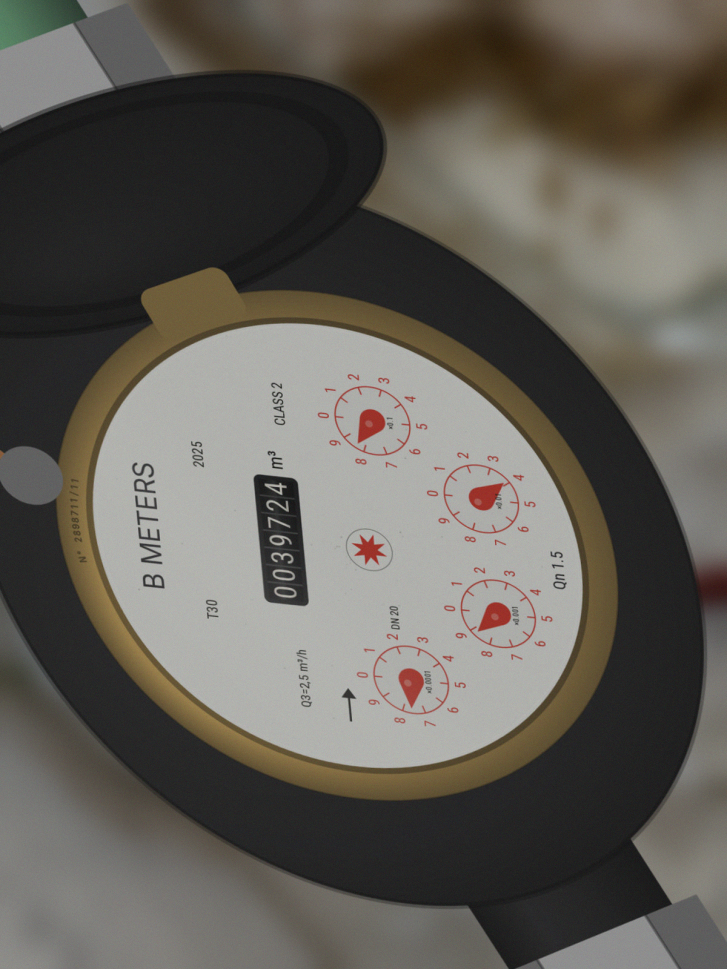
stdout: {"value": 39724.8387, "unit": "m³"}
